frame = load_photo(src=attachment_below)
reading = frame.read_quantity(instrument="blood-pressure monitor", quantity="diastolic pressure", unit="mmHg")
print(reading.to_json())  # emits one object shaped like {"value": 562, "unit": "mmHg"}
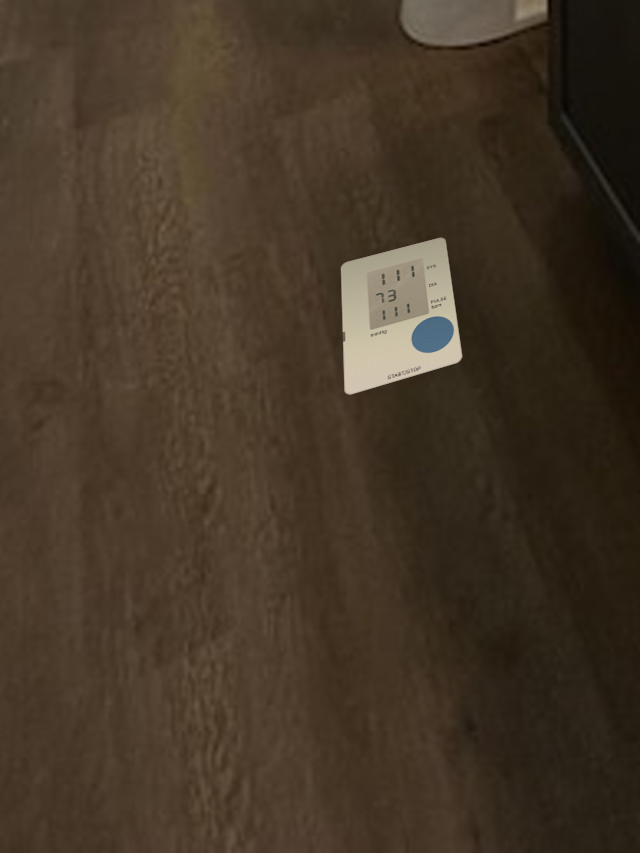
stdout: {"value": 73, "unit": "mmHg"}
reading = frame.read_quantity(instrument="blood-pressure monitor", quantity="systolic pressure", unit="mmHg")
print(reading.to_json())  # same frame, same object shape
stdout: {"value": 111, "unit": "mmHg"}
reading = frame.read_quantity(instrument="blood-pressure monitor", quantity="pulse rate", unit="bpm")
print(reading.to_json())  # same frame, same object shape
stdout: {"value": 111, "unit": "bpm"}
